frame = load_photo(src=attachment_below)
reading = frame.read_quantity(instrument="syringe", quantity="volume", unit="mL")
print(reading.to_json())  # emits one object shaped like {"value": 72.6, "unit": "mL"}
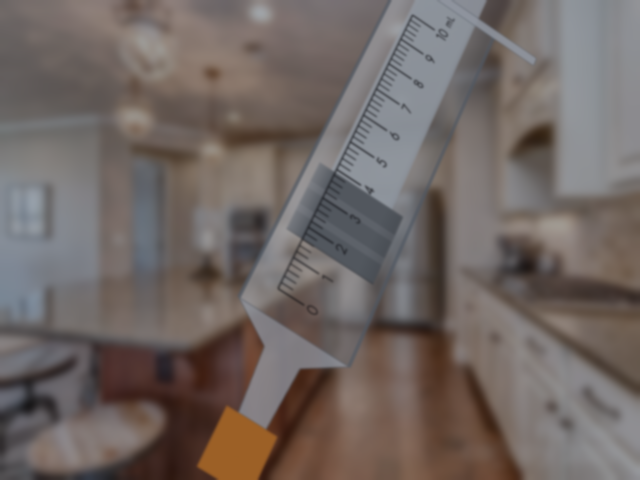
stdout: {"value": 1.6, "unit": "mL"}
